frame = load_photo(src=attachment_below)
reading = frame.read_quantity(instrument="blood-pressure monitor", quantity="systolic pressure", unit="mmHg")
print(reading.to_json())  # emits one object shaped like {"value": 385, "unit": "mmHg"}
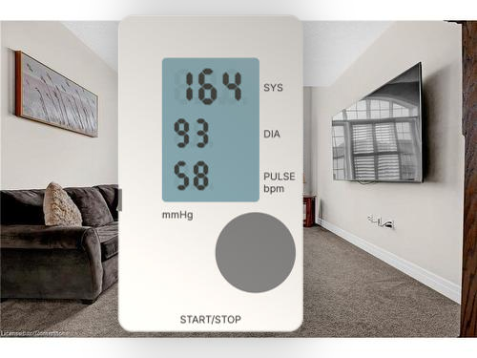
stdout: {"value": 164, "unit": "mmHg"}
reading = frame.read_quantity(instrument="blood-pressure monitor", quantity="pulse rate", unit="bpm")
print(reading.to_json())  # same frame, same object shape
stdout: {"value": 58, "unit": "bpm"}
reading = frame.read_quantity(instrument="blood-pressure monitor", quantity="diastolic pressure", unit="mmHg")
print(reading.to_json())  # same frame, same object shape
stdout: {"value": 93, "unit": "mmHg"}
